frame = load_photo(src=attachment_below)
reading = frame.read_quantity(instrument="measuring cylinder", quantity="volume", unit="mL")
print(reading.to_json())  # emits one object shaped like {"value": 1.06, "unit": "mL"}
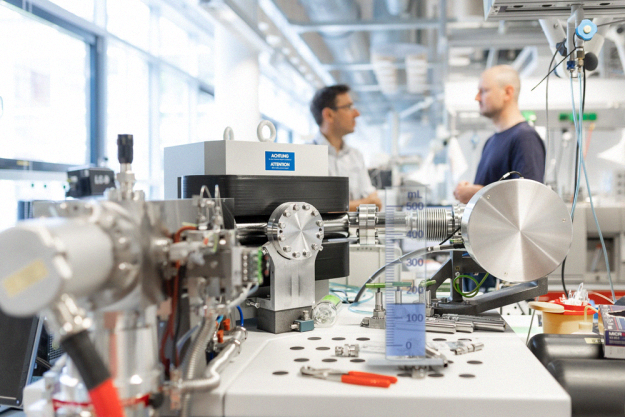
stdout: {"value": 150, "unit": "mL"}
